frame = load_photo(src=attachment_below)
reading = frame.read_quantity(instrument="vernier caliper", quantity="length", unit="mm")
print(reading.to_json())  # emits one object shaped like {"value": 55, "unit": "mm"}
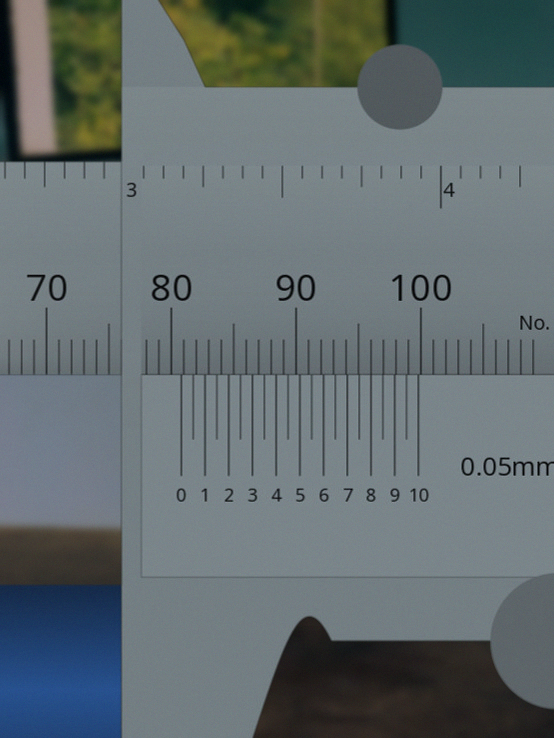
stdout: {"value": 80.8, "unit": "mm"}
